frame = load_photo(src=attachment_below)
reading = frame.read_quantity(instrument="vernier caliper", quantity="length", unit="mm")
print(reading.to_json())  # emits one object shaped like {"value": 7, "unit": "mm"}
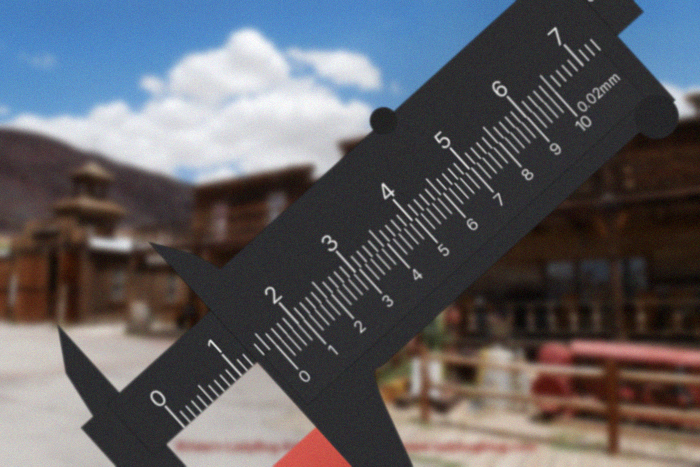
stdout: {"value": 16.0, "unit": "mm"}
